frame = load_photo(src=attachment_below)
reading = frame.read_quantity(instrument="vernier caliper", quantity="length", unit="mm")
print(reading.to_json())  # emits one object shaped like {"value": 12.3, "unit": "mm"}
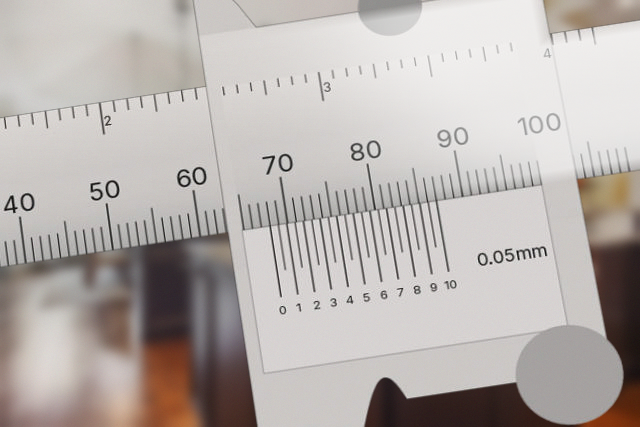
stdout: {"value": 68.0, "unit": "mm"}
